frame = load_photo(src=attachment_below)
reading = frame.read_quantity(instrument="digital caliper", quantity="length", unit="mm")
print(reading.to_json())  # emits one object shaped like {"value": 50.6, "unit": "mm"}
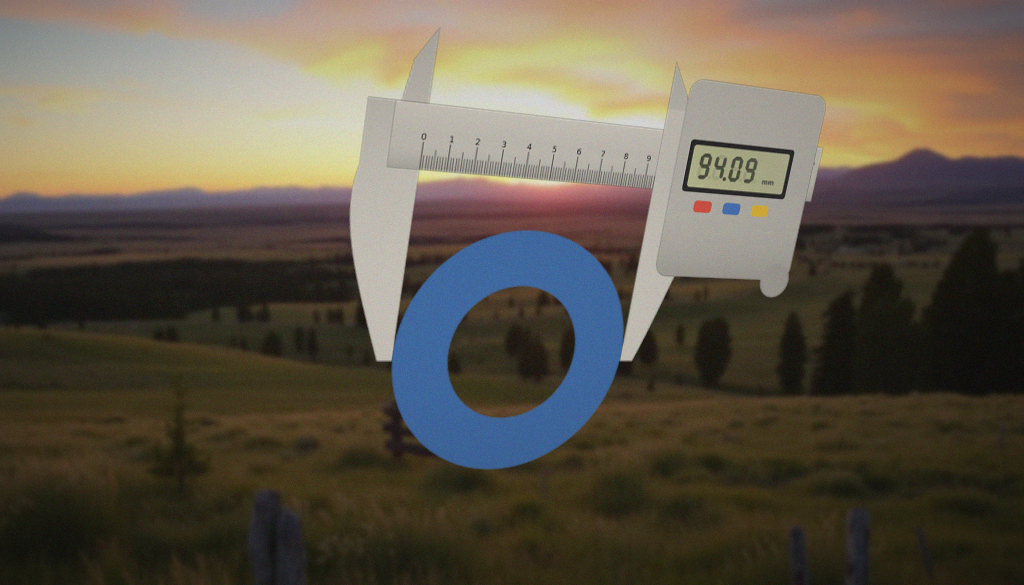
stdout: {"value": 94.09, "unit": "mm"}
